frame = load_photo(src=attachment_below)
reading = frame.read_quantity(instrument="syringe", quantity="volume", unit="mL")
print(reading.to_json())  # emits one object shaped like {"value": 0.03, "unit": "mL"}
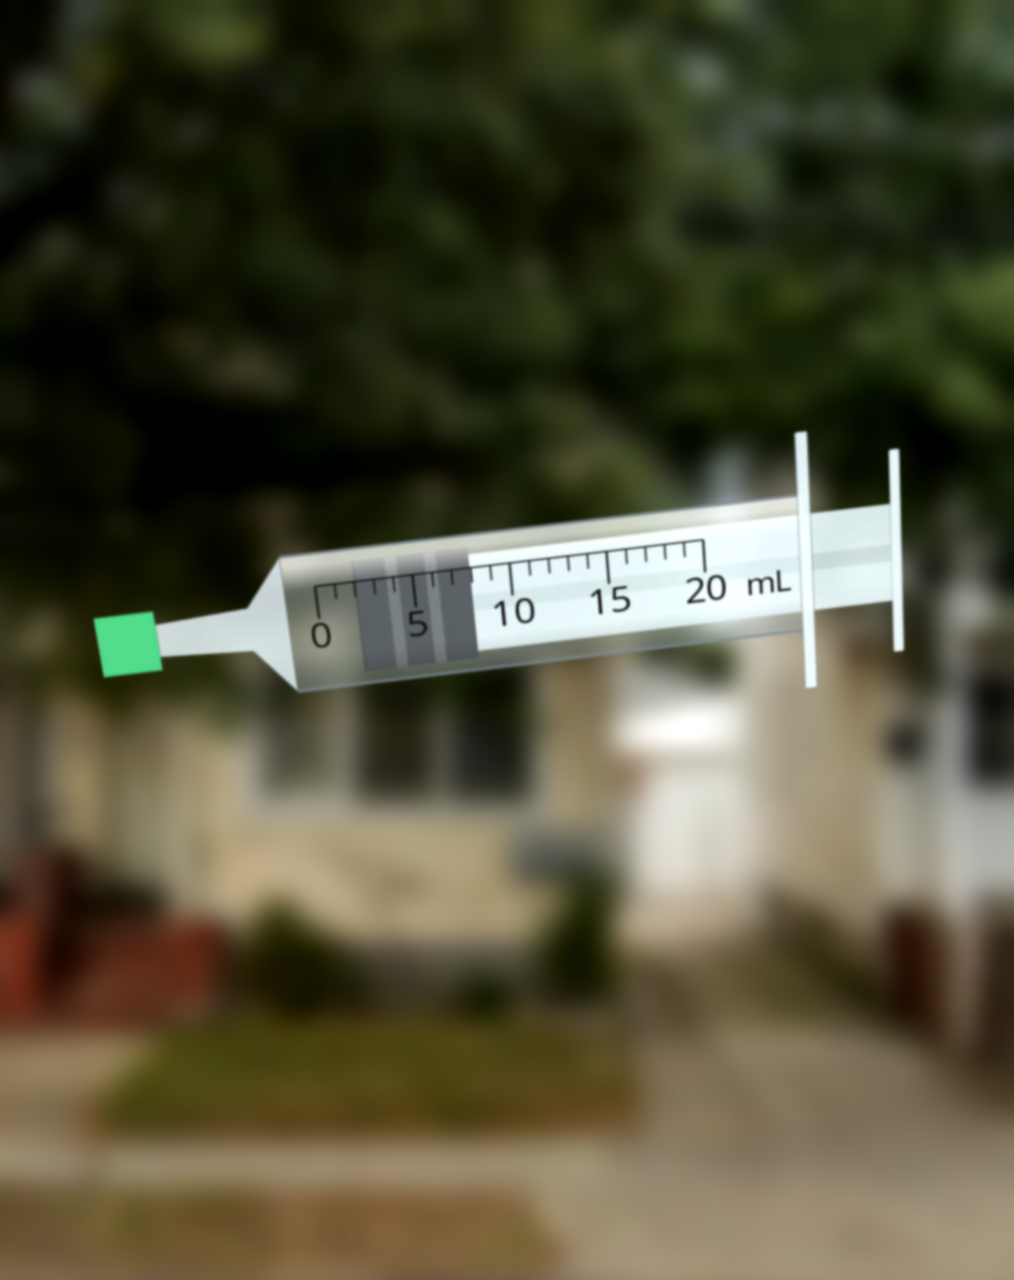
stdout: {"value": 2, "unit": "mL"}
